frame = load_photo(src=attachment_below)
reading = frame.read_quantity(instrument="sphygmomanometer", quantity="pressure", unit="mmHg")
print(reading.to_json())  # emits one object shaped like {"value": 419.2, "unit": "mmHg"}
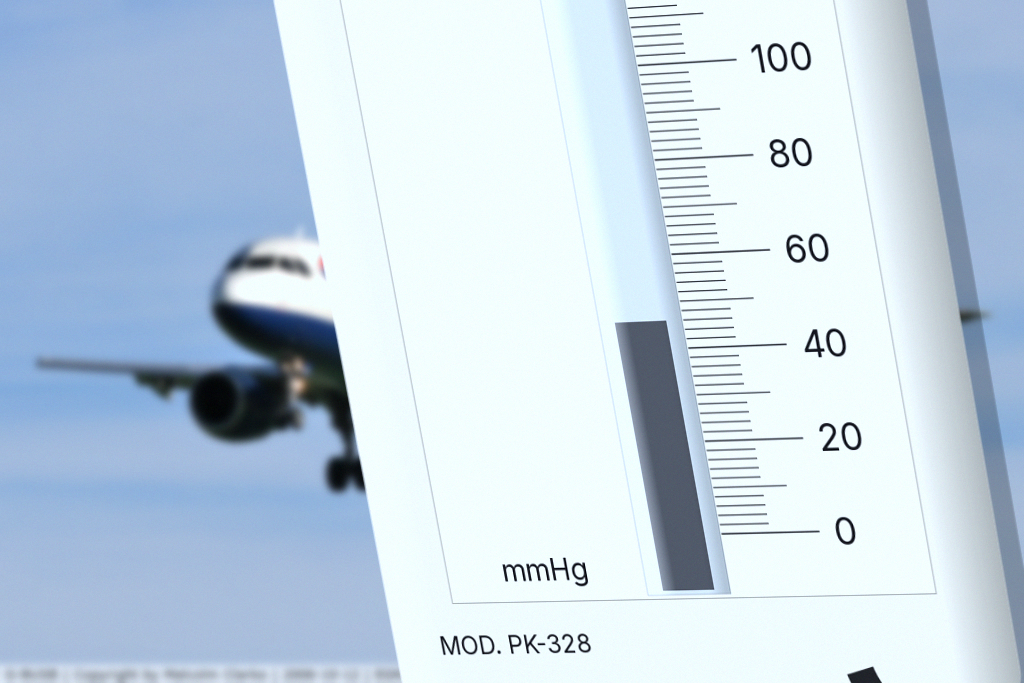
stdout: {"value": 46, "unit": "mmHg"}
